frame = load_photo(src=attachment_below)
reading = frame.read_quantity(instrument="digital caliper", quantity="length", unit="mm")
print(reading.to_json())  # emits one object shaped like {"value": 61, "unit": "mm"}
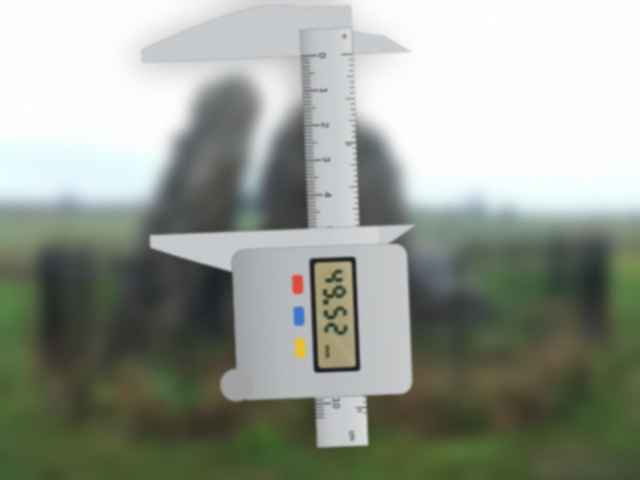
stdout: {"value": 49.52, "unit": "mm"}
